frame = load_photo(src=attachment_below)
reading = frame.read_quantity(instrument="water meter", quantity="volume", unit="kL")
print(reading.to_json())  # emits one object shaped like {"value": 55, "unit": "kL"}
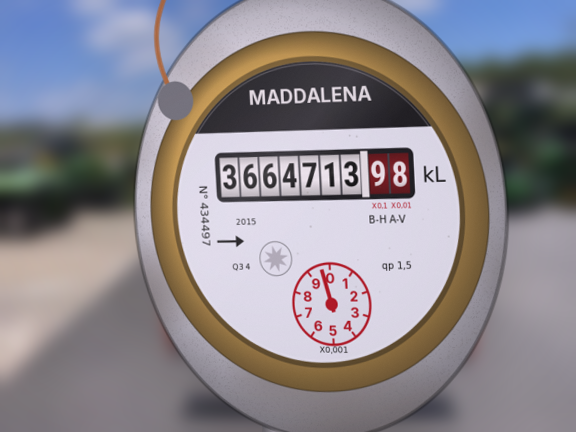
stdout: {"value": 3664713.979, "unit": "kL"}
